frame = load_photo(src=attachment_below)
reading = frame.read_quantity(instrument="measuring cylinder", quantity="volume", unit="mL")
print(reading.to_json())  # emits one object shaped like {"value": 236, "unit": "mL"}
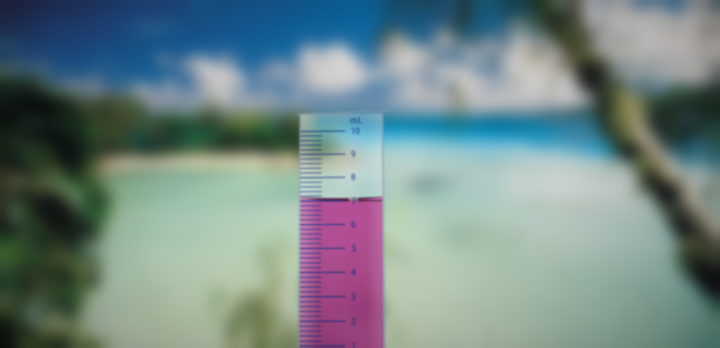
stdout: {"value": 7, "unit": "mL"}
